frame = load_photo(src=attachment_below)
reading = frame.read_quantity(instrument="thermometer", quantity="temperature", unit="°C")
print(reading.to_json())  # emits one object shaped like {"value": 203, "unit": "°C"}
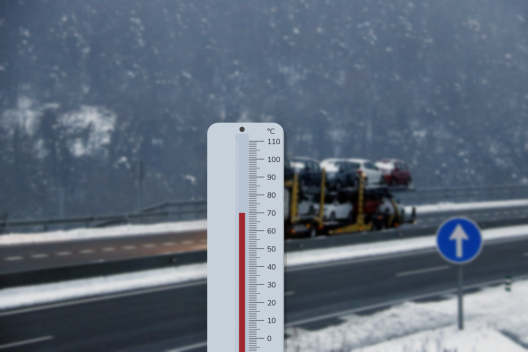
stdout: {"value": 70, "unit": "°C"}
